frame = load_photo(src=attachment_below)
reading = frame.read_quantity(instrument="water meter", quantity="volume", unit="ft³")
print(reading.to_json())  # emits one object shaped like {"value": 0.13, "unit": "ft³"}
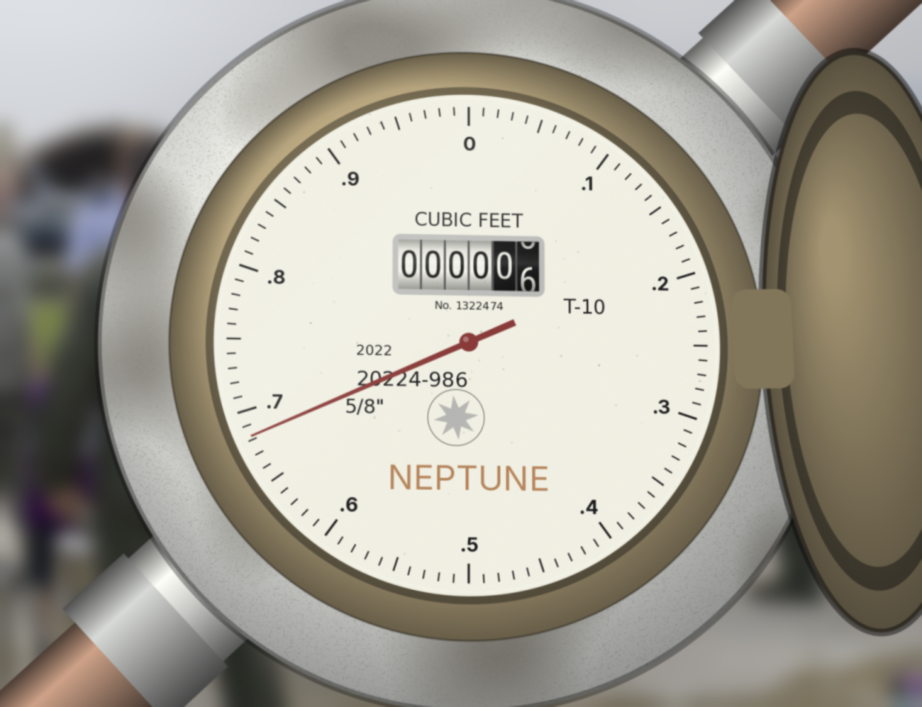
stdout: {"value": 5.68, "unit": "ft³"}
